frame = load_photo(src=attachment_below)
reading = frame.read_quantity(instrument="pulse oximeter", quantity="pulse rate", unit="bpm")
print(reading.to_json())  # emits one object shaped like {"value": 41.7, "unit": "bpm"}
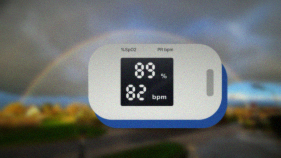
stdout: {"value": 82, "unit": "bpm"}
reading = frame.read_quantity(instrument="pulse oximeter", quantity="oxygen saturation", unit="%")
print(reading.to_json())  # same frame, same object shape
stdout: {"value": 89, "unit": "%"}
